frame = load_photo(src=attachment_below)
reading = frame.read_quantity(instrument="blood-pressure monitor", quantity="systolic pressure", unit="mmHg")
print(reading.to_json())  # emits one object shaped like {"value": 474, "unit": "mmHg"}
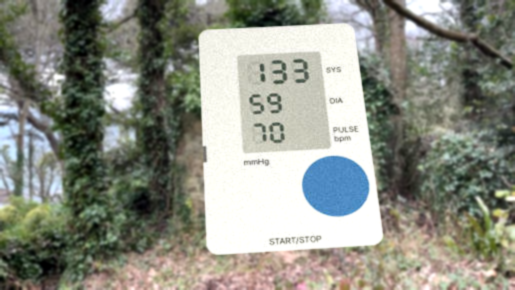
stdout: {"value": 133, "unit": "mmHg"}
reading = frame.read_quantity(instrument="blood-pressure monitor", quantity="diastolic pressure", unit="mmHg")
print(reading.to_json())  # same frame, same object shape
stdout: {"value": 59, "unit": "mmHg"}
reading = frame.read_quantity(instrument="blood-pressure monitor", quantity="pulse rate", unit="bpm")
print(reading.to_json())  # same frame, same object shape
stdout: {"value": 70, "unit": "bpm"}
